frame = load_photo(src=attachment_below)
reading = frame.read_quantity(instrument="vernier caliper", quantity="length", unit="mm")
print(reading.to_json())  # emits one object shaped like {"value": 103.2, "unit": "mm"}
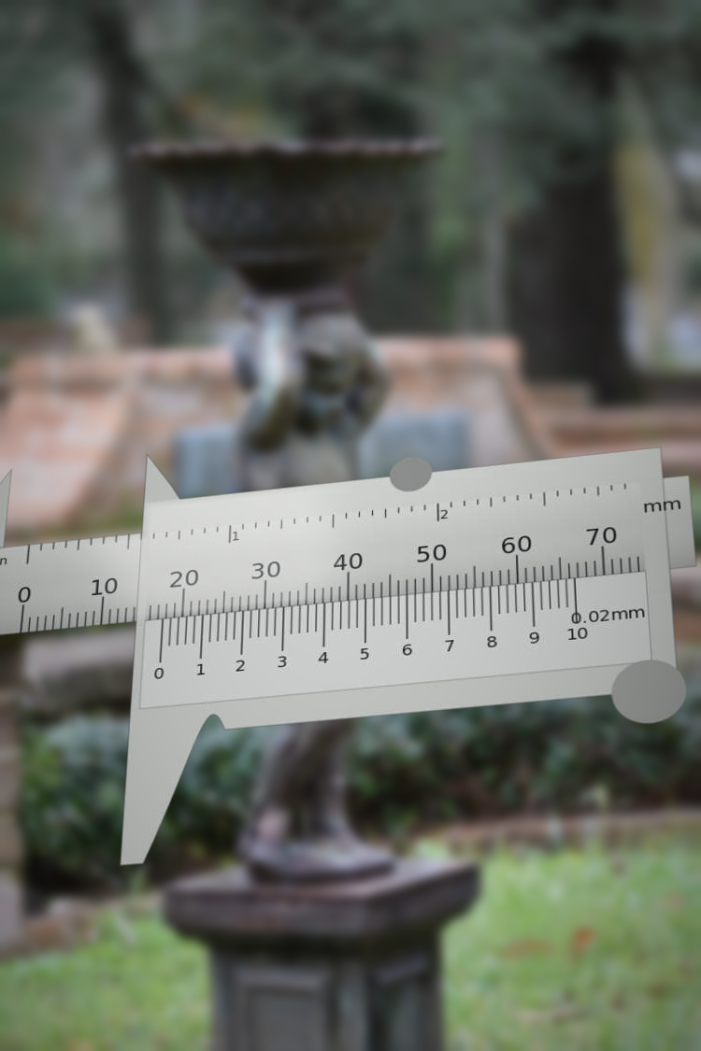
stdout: {"value": 17.6, "unit": "mm"}
